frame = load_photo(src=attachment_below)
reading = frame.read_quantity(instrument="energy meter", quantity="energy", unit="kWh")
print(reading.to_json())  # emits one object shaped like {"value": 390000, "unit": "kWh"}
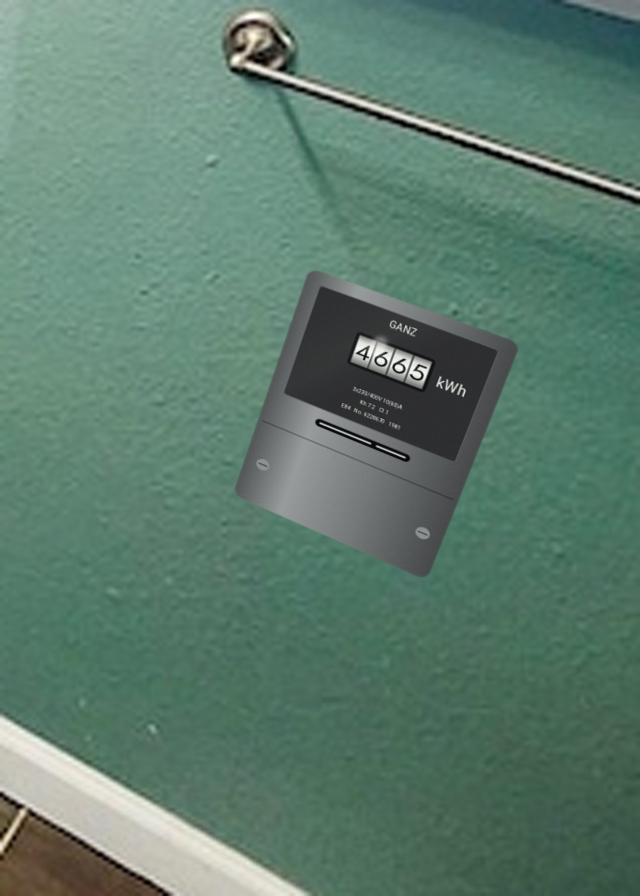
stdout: {"value": 4665, "unit": "kWh"}
